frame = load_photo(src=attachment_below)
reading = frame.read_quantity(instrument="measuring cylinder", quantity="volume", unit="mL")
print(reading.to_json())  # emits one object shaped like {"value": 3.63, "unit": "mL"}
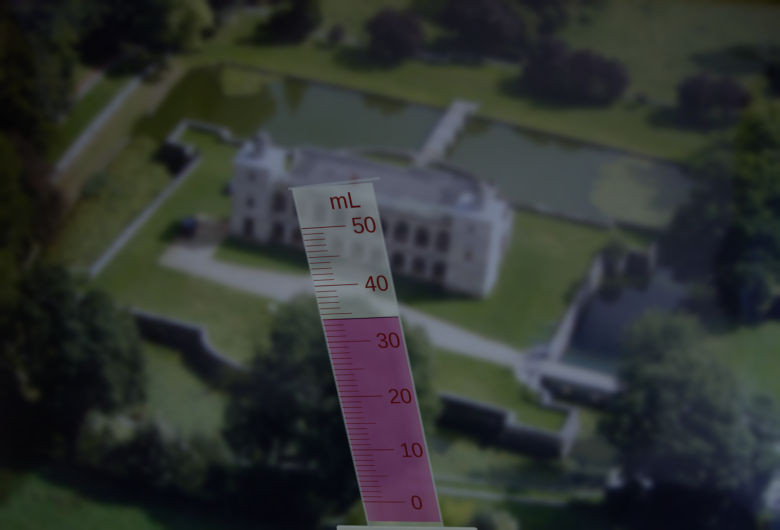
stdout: {"value": 34, "unit": "mL"}
